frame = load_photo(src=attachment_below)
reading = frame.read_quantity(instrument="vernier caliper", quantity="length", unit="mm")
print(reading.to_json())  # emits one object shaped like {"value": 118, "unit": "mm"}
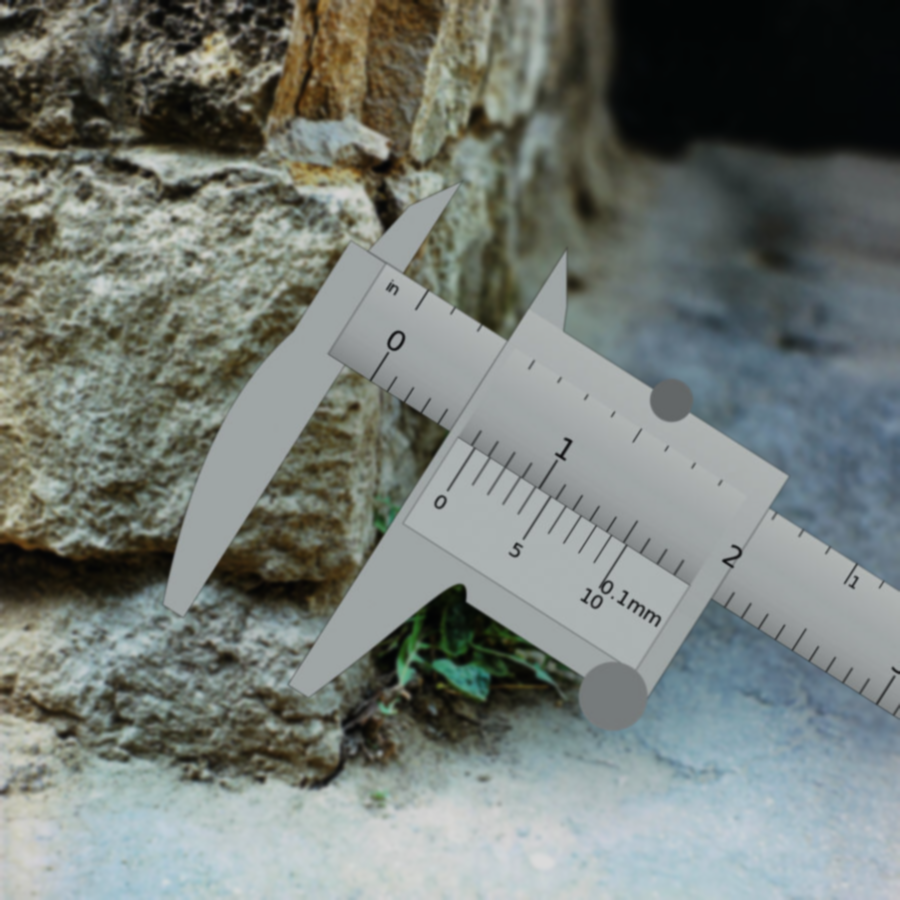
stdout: {"value": 6.2, "unit": "mm"}
